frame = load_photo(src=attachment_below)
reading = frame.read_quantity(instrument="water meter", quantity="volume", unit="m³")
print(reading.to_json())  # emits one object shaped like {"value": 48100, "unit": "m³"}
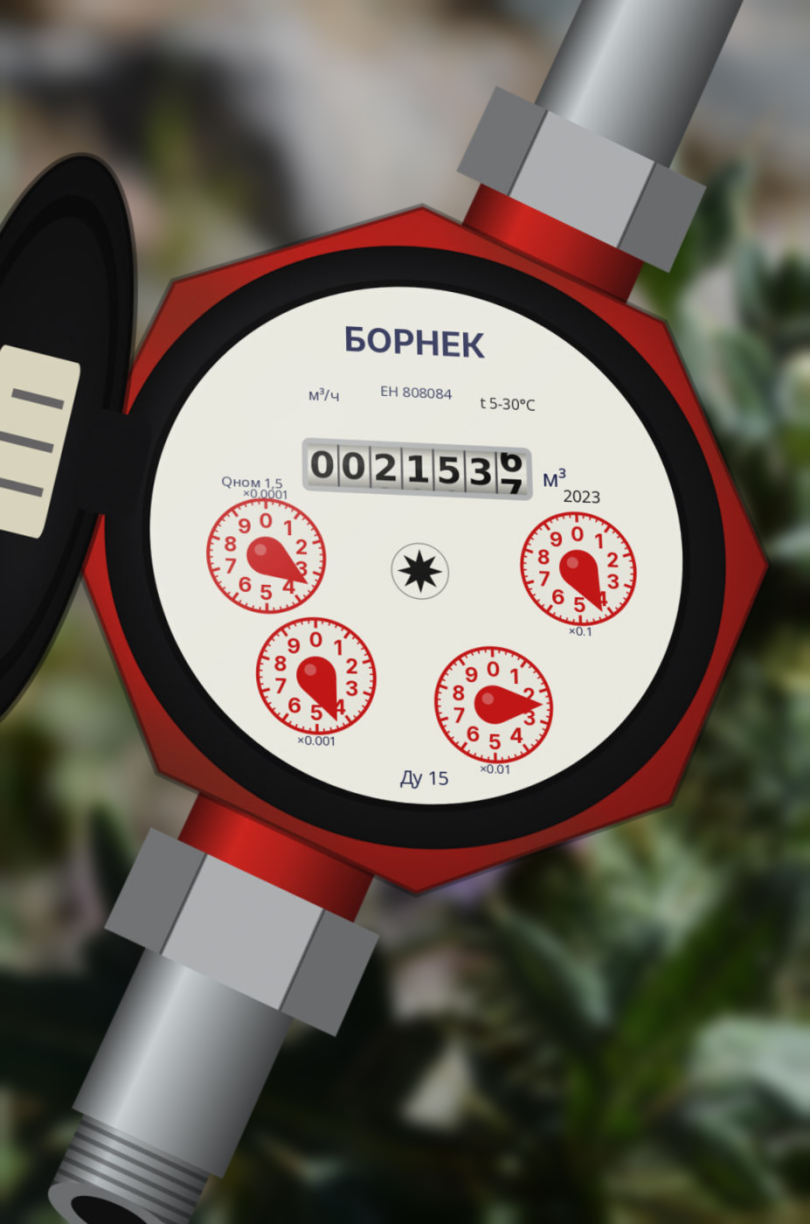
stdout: {"value": 21536.4243, "unit": "m³"}
